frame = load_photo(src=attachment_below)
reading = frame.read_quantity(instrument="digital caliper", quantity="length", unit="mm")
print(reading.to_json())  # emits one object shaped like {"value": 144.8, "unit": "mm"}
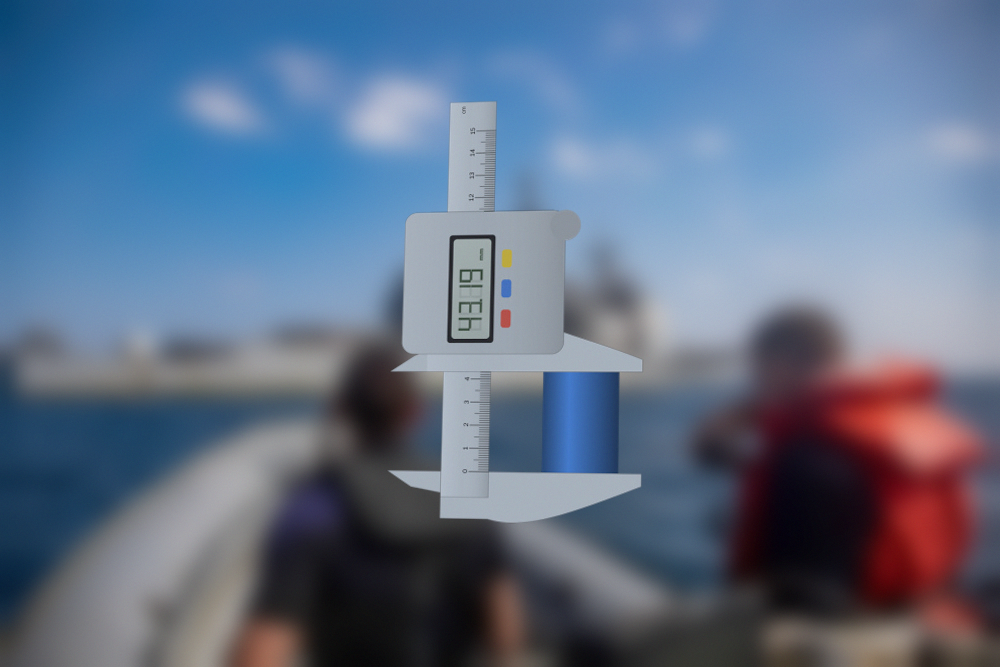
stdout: {"value": 43.19, "unit": "mm"}
